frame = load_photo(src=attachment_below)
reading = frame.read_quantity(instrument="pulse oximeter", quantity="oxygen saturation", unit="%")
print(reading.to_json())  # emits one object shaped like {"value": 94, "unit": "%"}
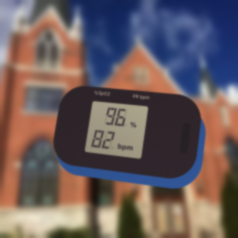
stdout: {"value": 96, "unit": "%"}
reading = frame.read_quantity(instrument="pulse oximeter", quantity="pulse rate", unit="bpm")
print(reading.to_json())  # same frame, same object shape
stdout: {"value": 82, "unit": "bpm"}
